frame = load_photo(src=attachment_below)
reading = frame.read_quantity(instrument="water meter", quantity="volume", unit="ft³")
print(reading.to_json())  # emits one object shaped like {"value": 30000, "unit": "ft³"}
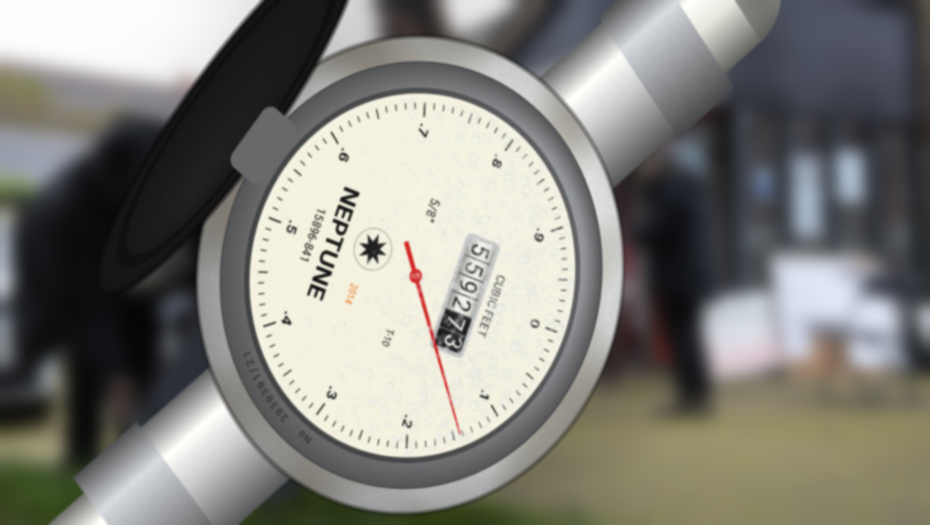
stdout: {"value": 559273.14, "unit": "ft³"}
